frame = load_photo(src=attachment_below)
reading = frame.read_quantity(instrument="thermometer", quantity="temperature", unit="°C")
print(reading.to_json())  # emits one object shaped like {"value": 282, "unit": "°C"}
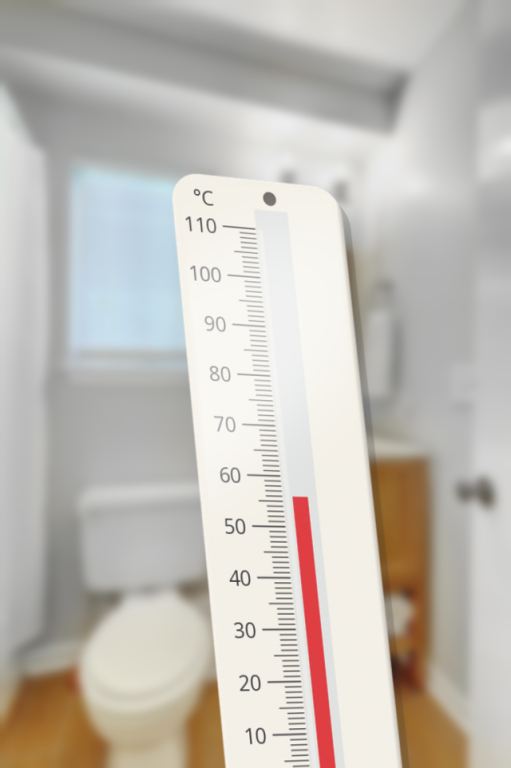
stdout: {"value": 56, "unit": "°C"}
